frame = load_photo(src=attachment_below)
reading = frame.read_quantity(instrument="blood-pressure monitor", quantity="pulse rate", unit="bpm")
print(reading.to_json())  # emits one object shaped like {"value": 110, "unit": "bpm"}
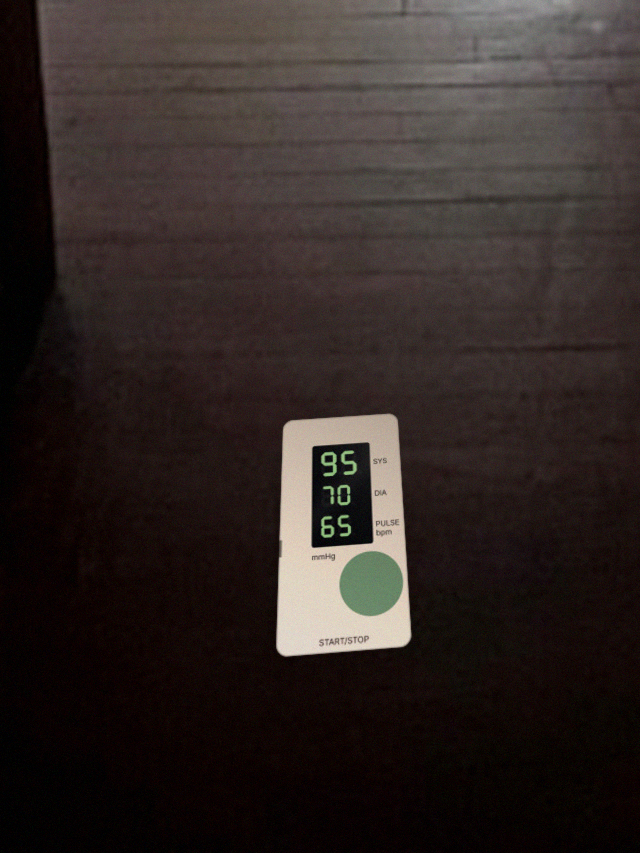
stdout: {"value": 65, "unit": "bpm"}
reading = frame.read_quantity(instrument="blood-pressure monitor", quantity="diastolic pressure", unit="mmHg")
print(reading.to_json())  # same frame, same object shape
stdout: {"value": 70, "unit": "mmHg"}
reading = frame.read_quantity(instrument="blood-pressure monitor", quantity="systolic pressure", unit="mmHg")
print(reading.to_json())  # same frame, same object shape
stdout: {"value": 95, "unit": "mmHg"}
